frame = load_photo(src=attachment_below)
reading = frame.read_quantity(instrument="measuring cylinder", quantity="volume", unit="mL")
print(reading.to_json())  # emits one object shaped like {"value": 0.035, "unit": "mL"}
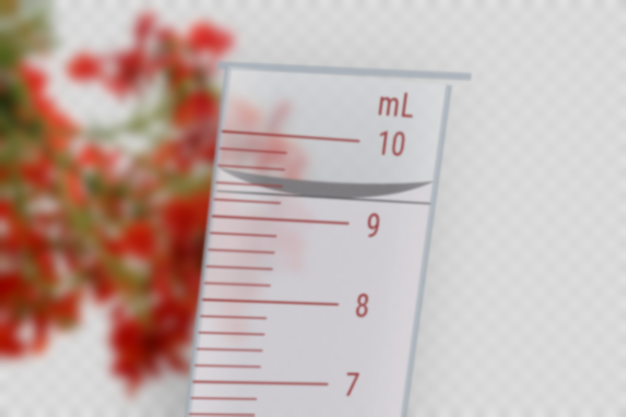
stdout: {"value": 9.3, "unit": "mL"}
